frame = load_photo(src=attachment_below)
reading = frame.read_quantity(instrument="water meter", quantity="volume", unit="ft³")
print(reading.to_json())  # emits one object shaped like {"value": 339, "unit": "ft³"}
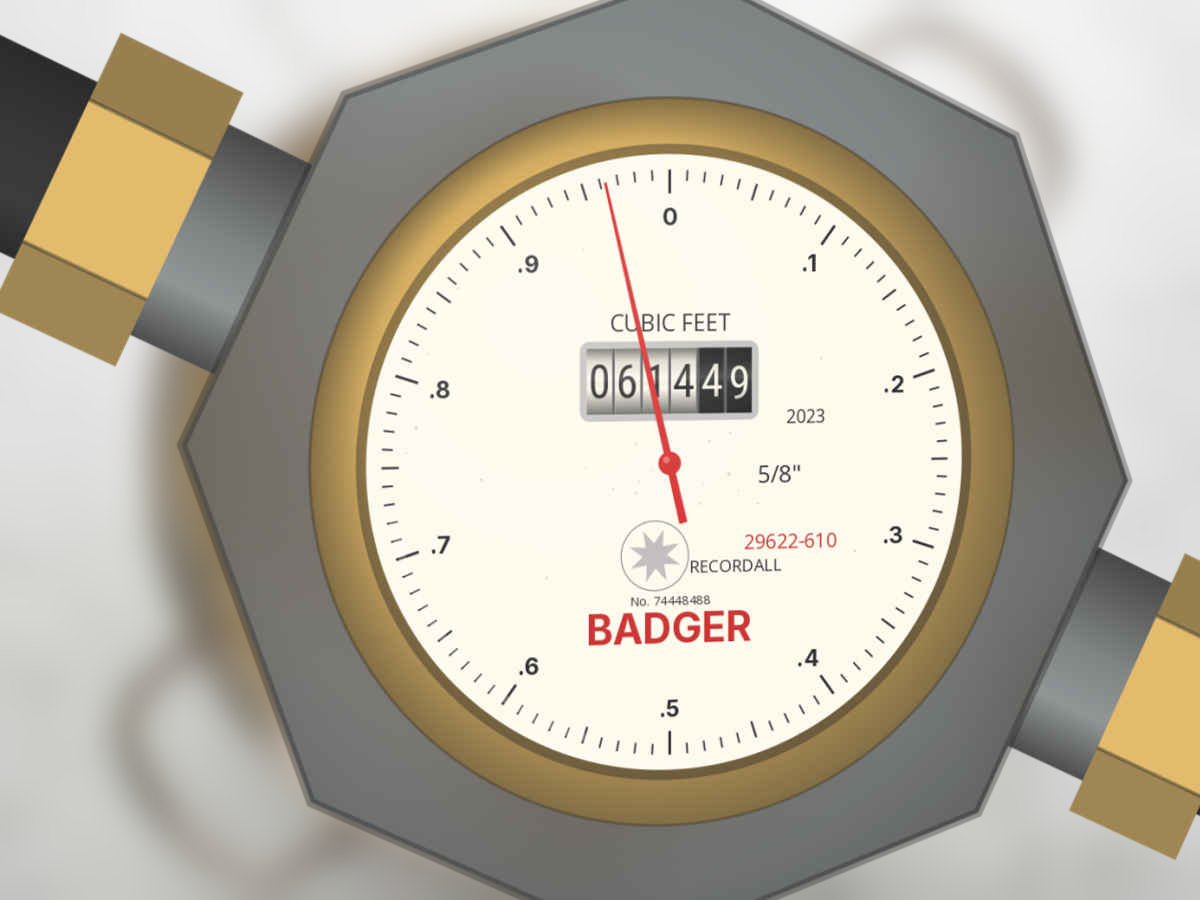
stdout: {"value": 61448.96, "unit": "ft³"}
